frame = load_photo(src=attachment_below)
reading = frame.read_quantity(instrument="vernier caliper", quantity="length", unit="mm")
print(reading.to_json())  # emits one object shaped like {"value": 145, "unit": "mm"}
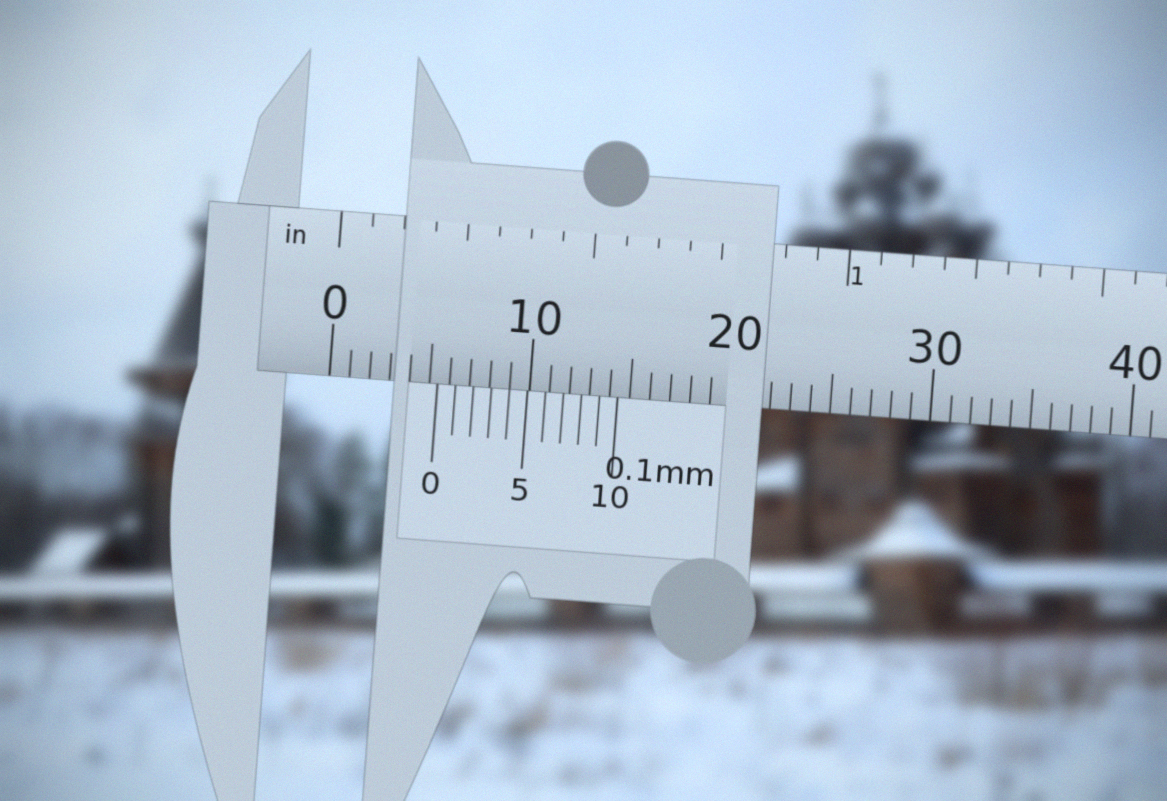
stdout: {"value": 5.4, "unit": "mm"}
